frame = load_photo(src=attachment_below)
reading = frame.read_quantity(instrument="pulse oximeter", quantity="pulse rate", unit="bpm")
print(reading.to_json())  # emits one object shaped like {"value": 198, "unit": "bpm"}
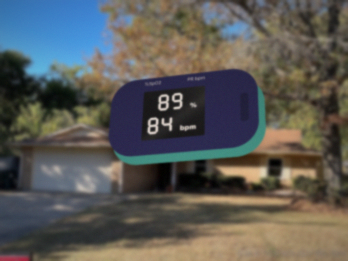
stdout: {"value": 84, "unit": "bpm"}
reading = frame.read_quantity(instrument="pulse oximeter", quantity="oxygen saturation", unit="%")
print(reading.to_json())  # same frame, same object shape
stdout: {"value": 89, "unit": "%"}
